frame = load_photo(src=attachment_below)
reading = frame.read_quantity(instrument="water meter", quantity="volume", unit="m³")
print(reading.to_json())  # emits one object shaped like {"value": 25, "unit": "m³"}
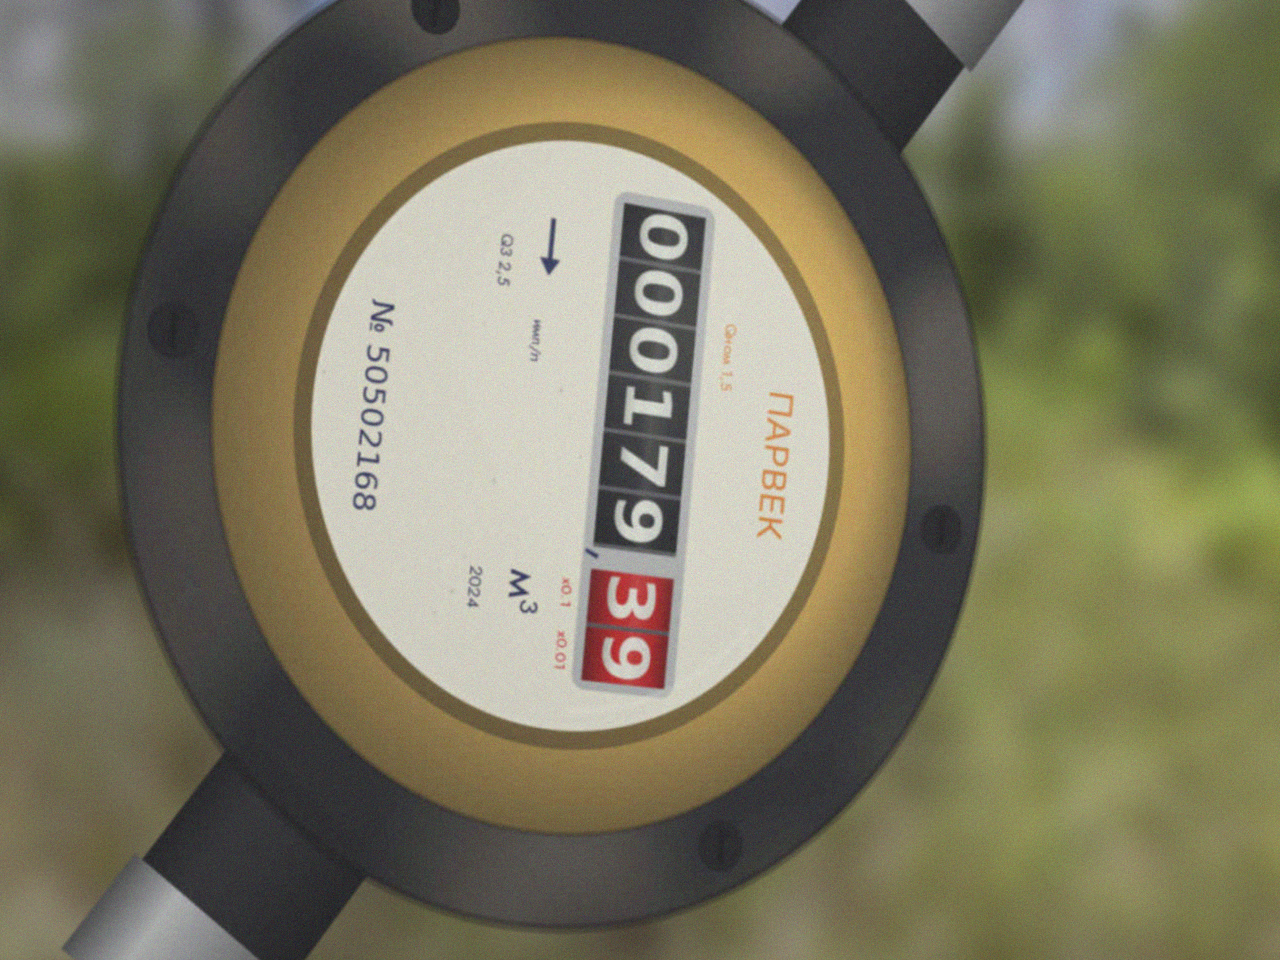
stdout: {"value": 179.39, "unit": "m³"}
